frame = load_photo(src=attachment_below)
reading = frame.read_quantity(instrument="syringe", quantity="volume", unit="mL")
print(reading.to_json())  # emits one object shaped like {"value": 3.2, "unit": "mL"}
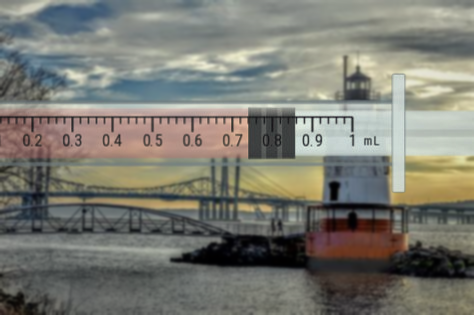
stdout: {"value": 0.74, "unit": "mL"}
